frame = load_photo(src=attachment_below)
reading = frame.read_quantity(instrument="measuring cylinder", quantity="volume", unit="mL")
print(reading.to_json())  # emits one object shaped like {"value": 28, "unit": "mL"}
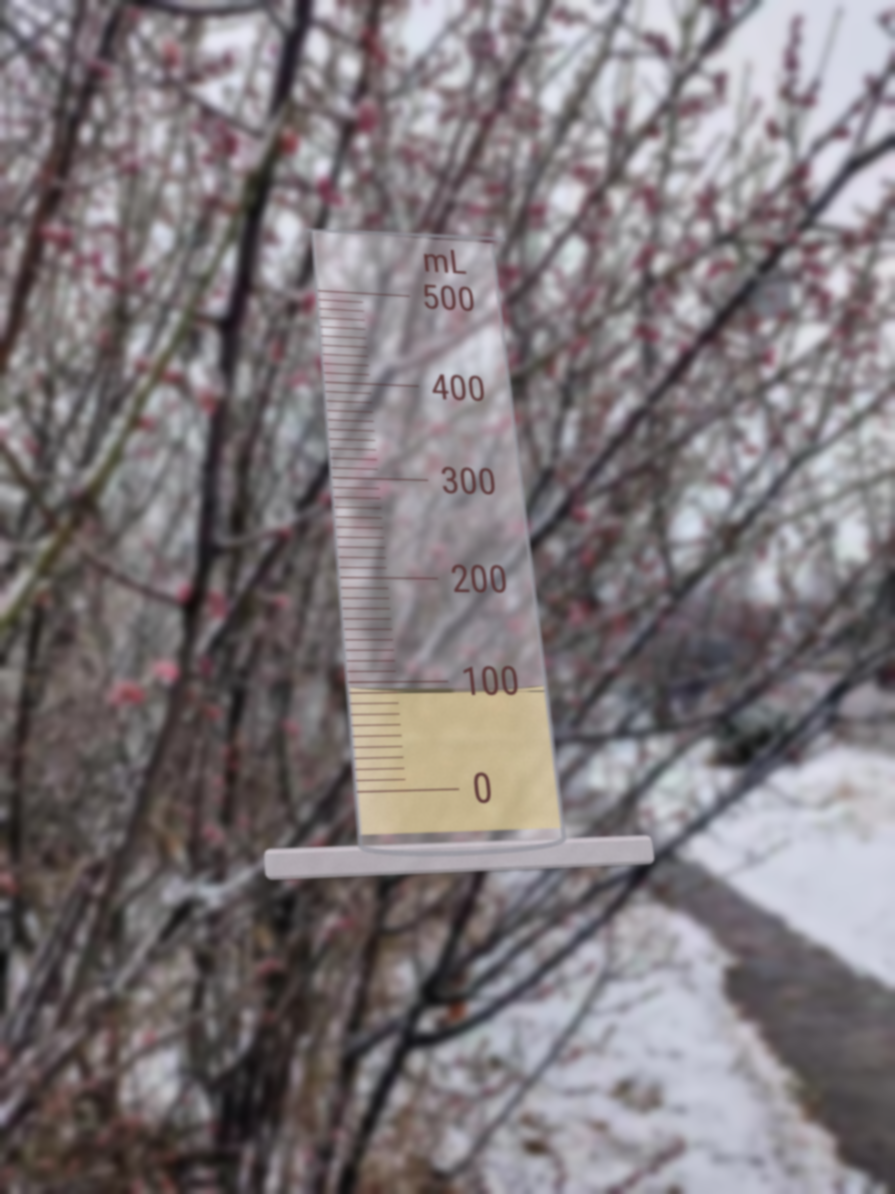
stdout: {"value": 90, "unit": "mL"}
